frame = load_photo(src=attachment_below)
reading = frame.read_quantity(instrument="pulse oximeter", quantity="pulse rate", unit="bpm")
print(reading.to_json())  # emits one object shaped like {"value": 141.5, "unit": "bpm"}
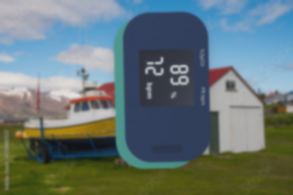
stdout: {"value": 72, "unit": "bpm"}
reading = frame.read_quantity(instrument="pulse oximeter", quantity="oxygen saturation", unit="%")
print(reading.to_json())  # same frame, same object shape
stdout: {"value": 89, "unit": "%"}
